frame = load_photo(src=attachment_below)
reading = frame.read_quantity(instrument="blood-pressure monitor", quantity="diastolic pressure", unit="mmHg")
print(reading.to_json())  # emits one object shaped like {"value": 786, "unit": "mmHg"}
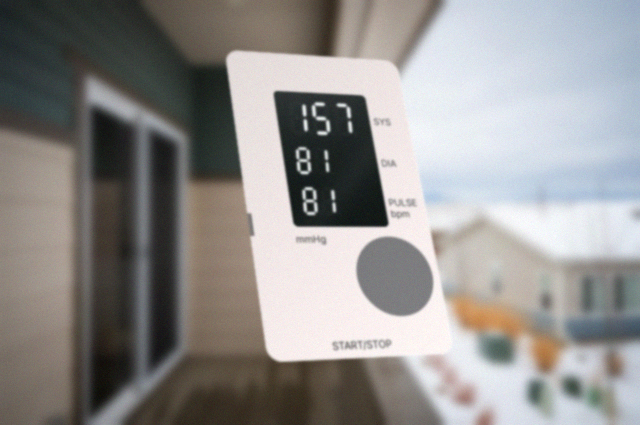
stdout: {"value": 81, "unit": "mmHg"}
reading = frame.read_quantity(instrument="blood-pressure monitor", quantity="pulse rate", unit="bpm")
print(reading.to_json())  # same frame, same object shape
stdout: {"value": 81, "unit": "bpm"}
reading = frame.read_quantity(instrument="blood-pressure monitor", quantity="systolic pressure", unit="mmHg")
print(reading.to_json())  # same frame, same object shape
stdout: {"value": 157, "unit": "mmHg"}
